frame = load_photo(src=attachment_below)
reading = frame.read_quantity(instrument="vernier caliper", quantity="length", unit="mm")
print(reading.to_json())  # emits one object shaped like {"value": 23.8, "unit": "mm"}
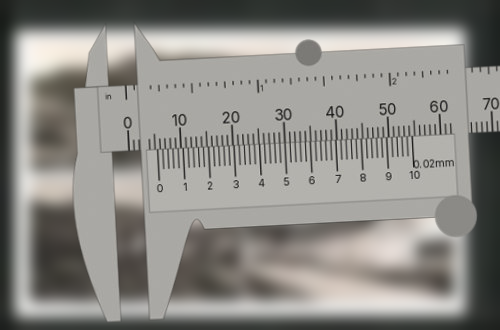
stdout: {"value": 5.5, "unit": "mm"}
